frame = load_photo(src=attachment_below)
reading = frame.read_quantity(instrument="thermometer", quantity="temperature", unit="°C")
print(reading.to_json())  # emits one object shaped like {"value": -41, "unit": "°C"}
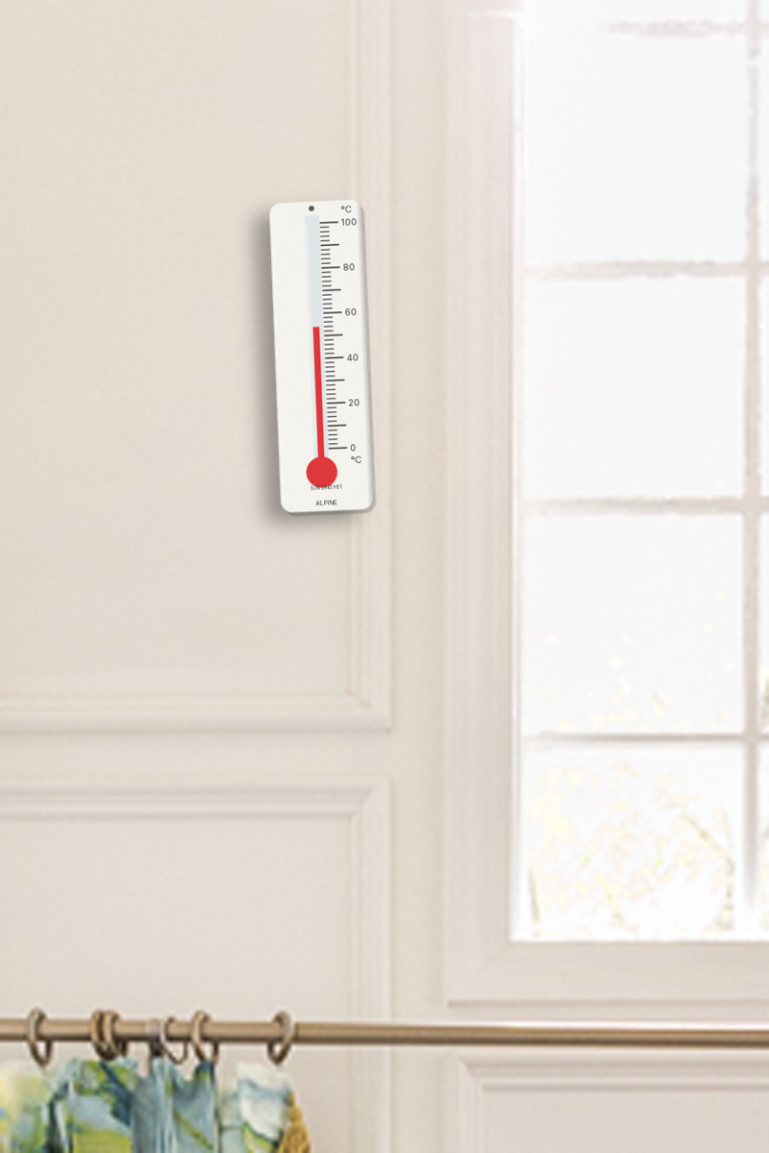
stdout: {"value": 54, "unit": "°C"}
